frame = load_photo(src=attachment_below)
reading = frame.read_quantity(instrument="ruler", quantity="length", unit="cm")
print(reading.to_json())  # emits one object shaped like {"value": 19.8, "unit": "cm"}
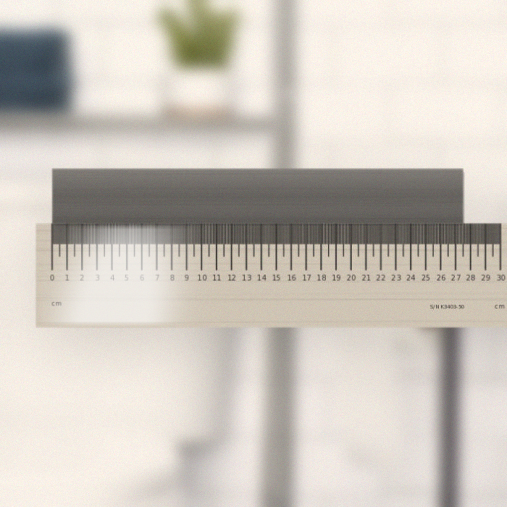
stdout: {"value": 27.5, "unit": "cm"}
